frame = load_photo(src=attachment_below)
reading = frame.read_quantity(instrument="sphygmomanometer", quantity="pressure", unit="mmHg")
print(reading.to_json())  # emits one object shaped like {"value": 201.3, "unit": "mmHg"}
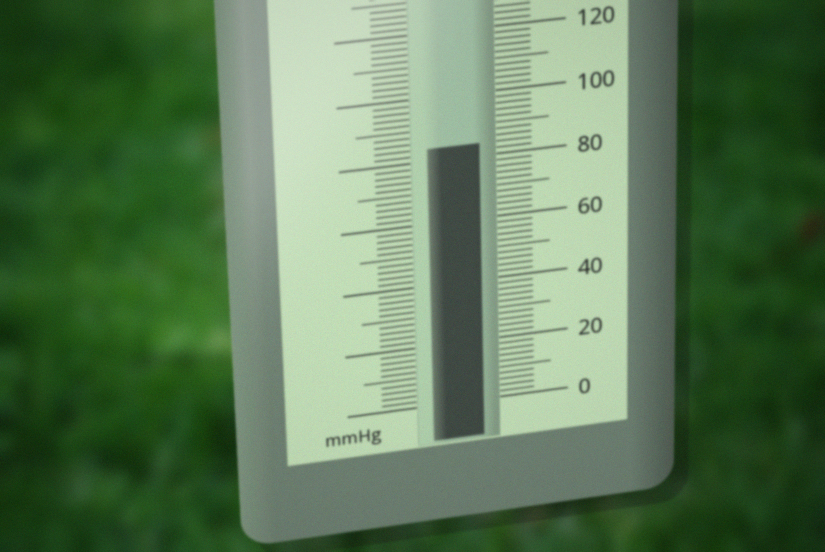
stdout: {"value": 84, "unit": "mmHg"}
